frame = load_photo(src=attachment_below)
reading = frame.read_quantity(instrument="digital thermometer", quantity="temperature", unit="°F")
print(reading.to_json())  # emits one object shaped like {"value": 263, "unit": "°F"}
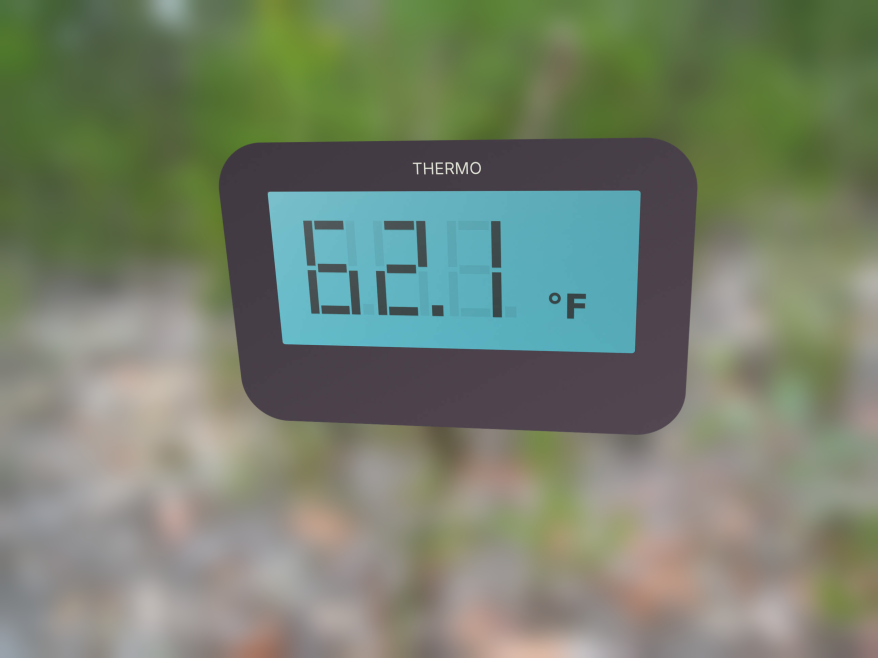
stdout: {"value": 62.1, "unit": "°F"}
